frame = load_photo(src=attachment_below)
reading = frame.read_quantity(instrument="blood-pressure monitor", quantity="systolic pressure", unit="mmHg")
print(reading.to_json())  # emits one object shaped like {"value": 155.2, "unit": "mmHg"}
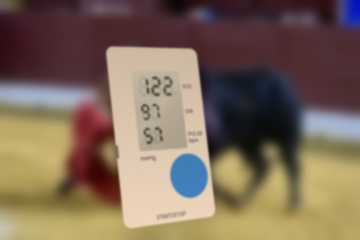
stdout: {"value": 122, "unit": "mmHg"}
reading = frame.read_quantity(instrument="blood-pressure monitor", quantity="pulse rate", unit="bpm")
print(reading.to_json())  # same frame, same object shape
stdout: {"value": 57, "unit": "bpm"}
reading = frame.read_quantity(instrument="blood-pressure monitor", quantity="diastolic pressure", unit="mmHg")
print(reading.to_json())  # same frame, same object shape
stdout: {"value": 97, "unit": "mmHg"}
